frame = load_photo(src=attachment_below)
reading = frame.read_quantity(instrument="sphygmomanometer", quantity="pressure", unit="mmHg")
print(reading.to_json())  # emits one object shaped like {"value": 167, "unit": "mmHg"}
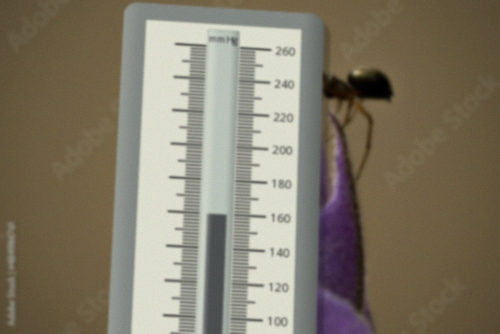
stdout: {"value": 160, "unit": "mmHg"}
